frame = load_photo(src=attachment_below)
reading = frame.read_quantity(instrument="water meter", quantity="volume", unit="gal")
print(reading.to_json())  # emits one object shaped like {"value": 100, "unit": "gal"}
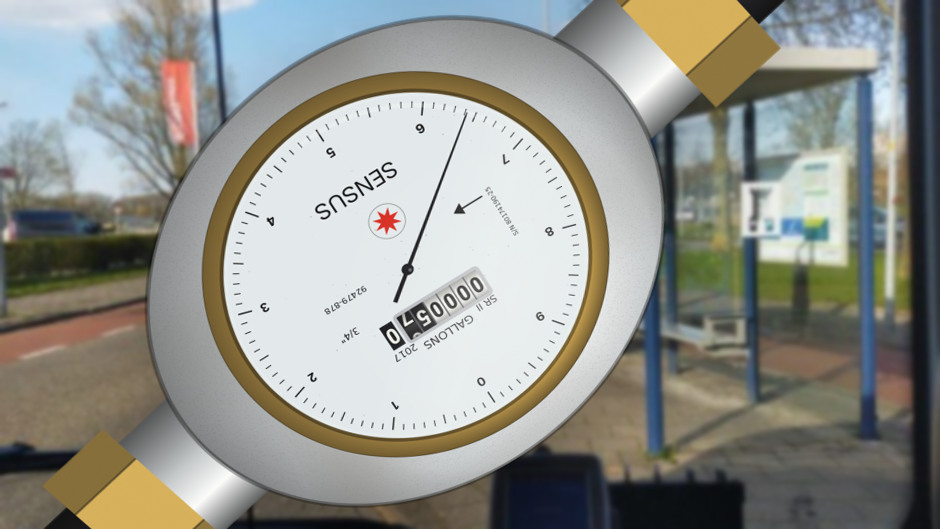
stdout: {"value": 566.4, "unit": "gal"}
